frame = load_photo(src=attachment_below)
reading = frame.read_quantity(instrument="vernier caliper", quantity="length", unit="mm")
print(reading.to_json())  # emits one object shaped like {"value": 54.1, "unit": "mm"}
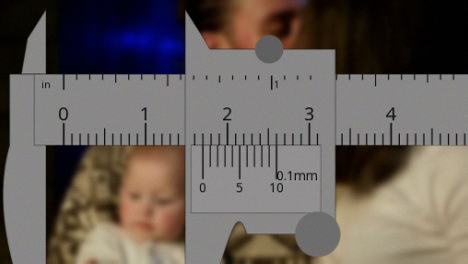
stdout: {"value": 17.0, "unit": "mm"}
